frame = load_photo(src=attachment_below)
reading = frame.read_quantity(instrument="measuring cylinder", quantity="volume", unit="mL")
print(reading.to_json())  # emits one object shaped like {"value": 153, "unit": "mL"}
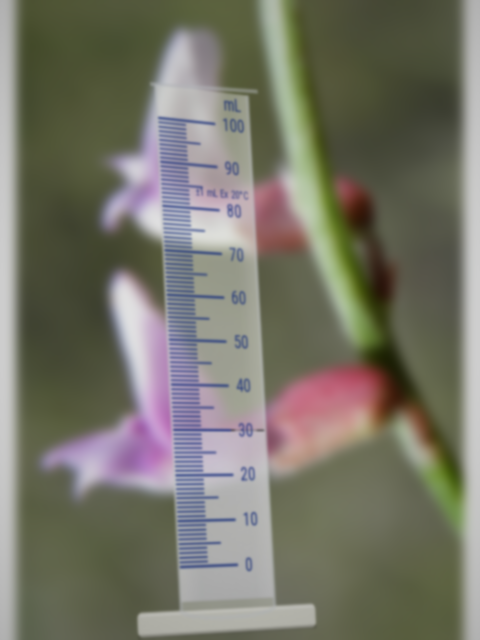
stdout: {"value": 30, "unit": "mL"}
